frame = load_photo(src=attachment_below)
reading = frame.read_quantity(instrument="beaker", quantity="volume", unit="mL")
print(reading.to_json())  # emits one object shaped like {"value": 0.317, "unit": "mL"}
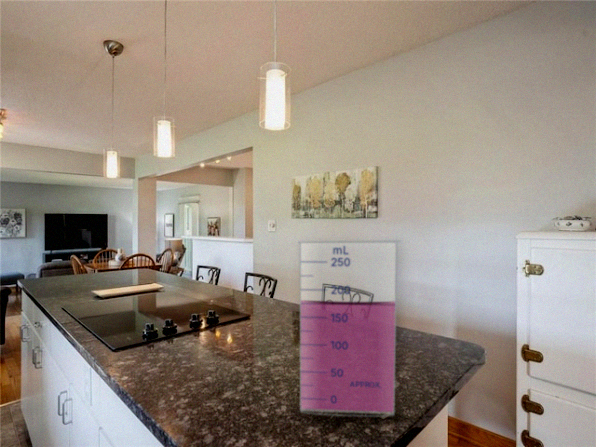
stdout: {"value": 175, "unit": "mL"}
